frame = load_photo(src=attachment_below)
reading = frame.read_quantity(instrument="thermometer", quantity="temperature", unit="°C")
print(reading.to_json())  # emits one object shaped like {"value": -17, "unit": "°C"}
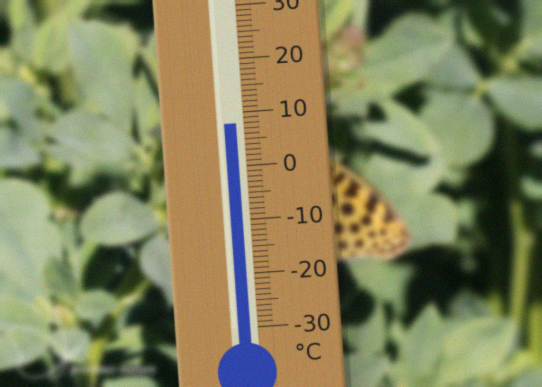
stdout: {"value": 8, "unit": "°C"}
